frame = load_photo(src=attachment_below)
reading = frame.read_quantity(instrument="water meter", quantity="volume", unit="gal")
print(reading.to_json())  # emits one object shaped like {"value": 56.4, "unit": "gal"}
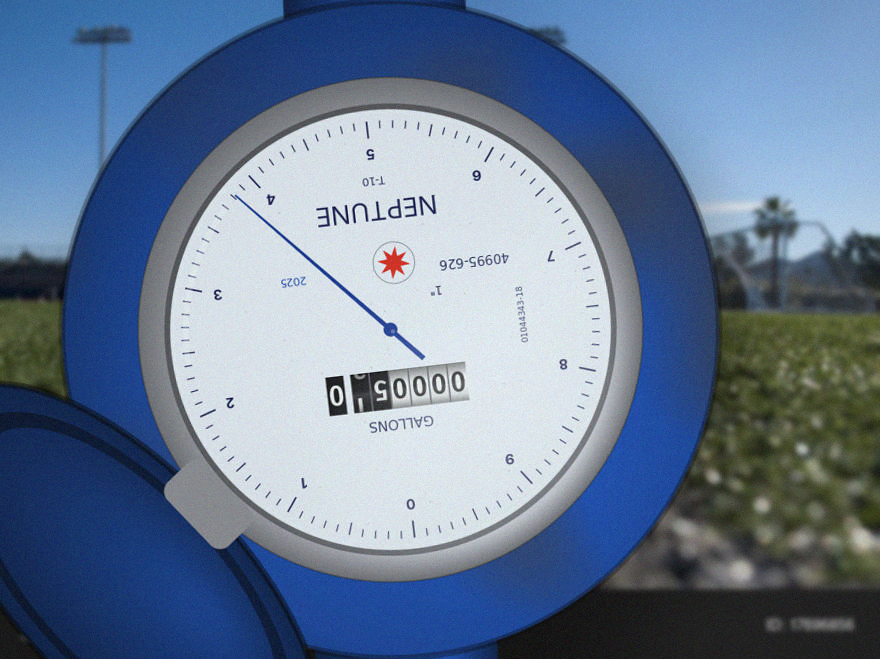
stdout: {"value": 513.8, "unit": "gal"}
